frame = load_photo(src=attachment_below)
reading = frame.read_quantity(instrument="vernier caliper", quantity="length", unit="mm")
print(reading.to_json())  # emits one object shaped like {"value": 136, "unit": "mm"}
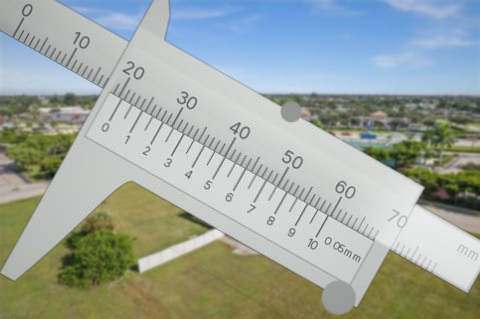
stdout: {"value": 20.6, "unit": "mm"}
